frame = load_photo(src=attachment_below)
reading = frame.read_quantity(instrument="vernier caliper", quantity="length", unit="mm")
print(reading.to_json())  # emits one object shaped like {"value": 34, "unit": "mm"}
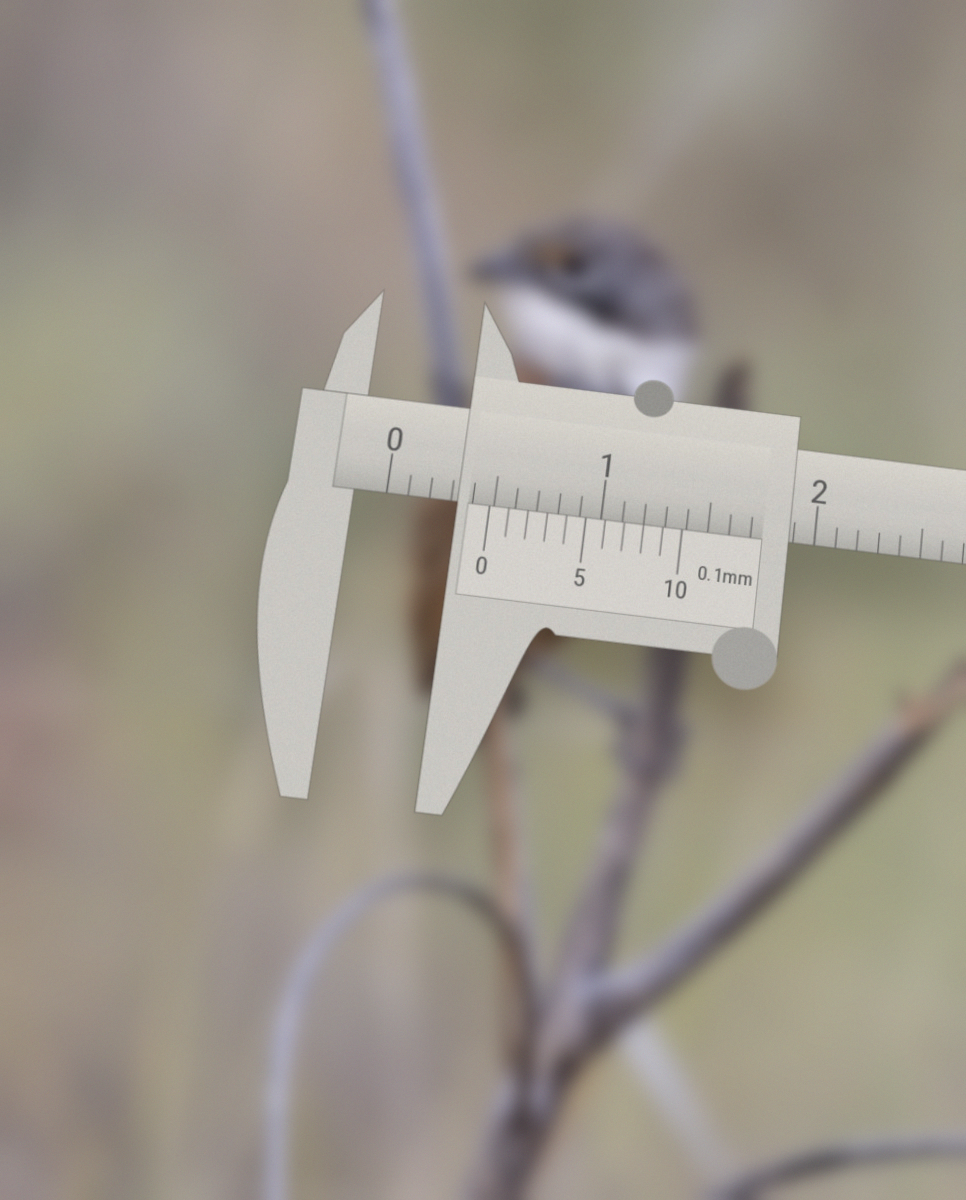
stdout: {"value": 4.8, "unit": "mm"}
